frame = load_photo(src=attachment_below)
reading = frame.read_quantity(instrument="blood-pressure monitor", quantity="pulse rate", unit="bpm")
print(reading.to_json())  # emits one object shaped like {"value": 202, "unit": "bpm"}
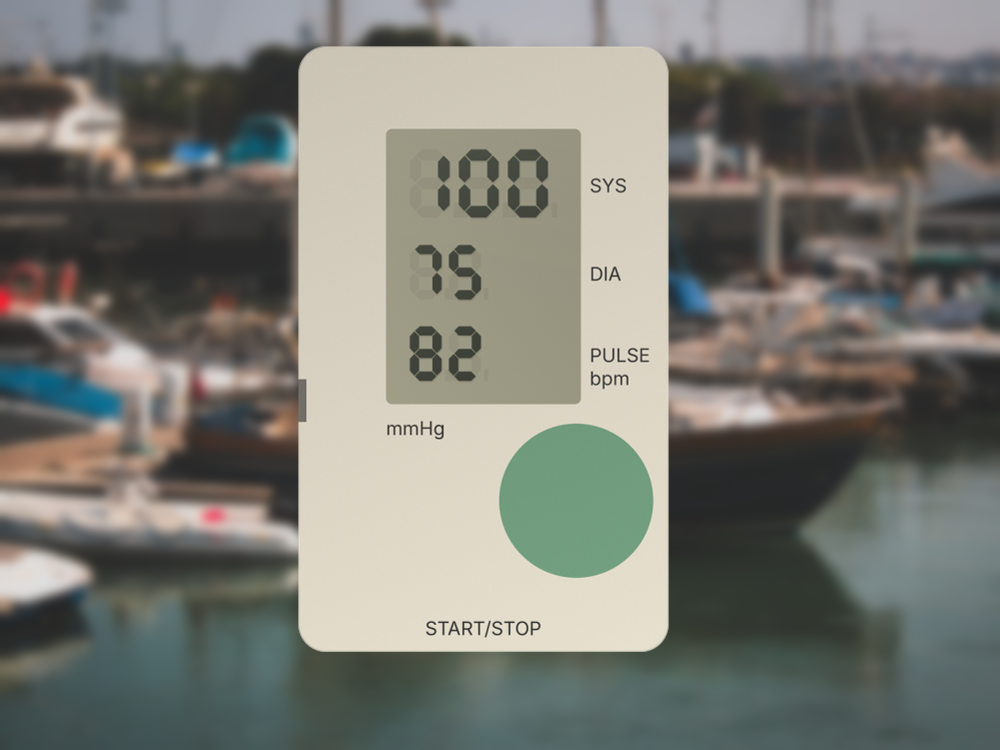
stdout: {"value": 82, "unit": "bpm"}
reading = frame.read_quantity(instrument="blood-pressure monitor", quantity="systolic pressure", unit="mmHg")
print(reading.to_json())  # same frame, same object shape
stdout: {"value": 100, "unit": "mmHg"}
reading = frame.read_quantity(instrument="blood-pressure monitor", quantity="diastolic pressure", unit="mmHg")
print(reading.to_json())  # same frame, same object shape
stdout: {"value": 75, "unit": "mmHg"}
